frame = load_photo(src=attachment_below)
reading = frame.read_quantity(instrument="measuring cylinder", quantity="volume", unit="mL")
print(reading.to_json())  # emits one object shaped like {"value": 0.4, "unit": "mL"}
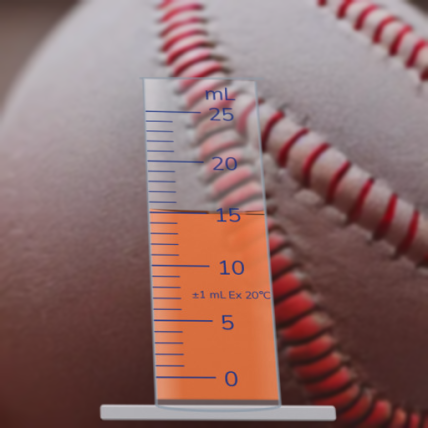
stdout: {"value": 15, "unit": "mL"}
